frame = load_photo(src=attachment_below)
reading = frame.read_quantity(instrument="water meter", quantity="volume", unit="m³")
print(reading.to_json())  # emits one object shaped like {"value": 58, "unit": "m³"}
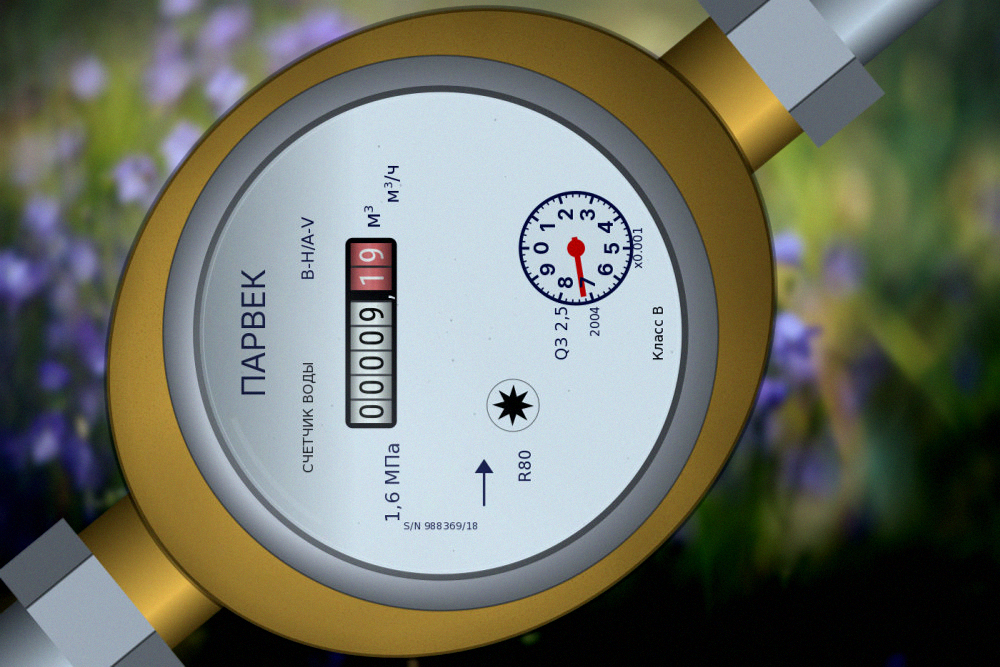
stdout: {"value": 9.197, "unit": "m³"}
